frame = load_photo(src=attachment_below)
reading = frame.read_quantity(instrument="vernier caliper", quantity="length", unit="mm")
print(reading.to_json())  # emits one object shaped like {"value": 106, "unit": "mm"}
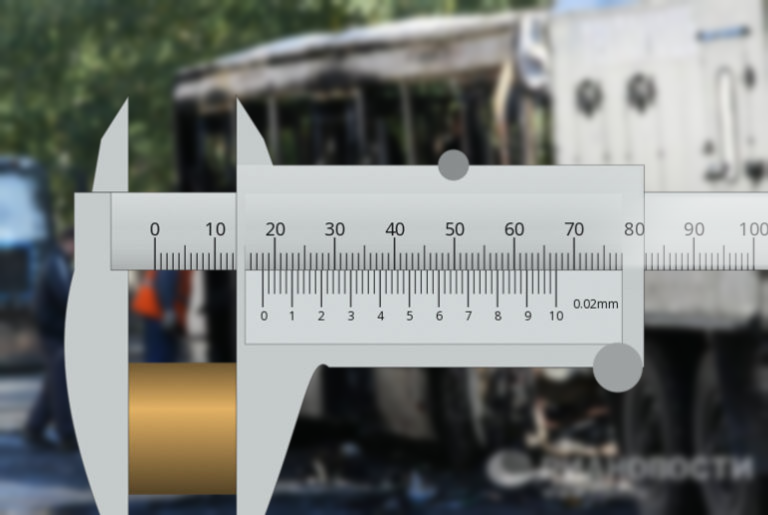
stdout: {"value": 18.0, "unit": "mm"}
